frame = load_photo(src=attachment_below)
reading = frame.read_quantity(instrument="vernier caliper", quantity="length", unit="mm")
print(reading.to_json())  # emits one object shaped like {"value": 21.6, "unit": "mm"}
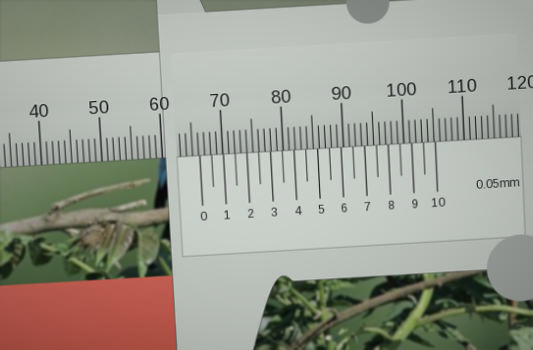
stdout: {"value": 66.2, "unit": "mm"}
